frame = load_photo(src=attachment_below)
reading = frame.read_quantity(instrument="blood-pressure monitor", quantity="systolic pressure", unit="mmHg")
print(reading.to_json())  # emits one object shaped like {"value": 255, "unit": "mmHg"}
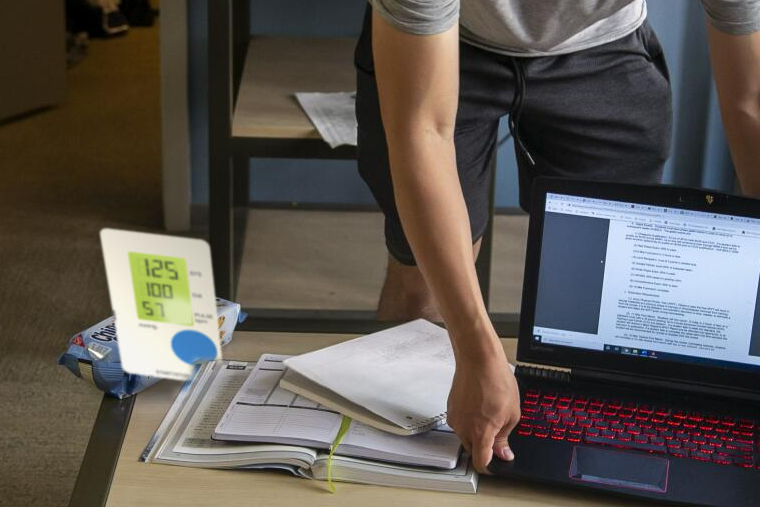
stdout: {"value": 125, "unit": "mmHg"}
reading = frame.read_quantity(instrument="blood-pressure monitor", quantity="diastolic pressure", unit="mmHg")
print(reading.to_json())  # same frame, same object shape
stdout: {"value": 100, "unit": "mmHg"}
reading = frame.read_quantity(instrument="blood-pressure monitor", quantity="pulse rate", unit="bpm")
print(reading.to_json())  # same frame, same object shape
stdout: {"value": 57, "unit": "bpm"}
